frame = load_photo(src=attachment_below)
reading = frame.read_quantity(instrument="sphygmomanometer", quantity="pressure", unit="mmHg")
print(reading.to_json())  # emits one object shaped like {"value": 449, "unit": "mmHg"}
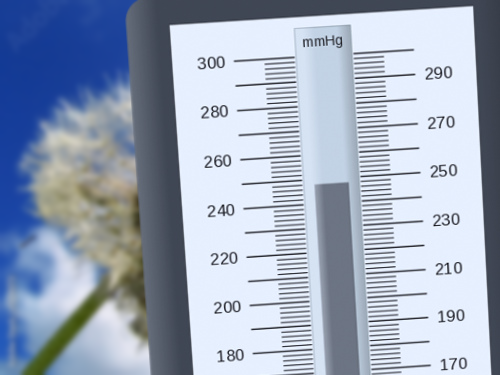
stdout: {"value": 248, "unit": "mmHg"}
